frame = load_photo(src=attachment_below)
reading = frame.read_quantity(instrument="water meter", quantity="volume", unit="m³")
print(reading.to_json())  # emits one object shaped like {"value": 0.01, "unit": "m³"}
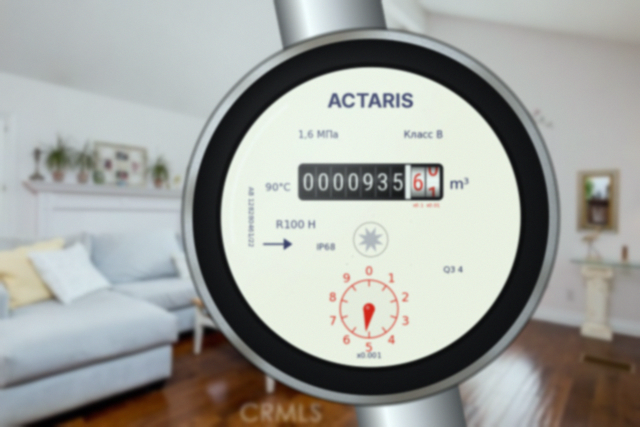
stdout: {"value": 935.605, "unit": "m³"}
